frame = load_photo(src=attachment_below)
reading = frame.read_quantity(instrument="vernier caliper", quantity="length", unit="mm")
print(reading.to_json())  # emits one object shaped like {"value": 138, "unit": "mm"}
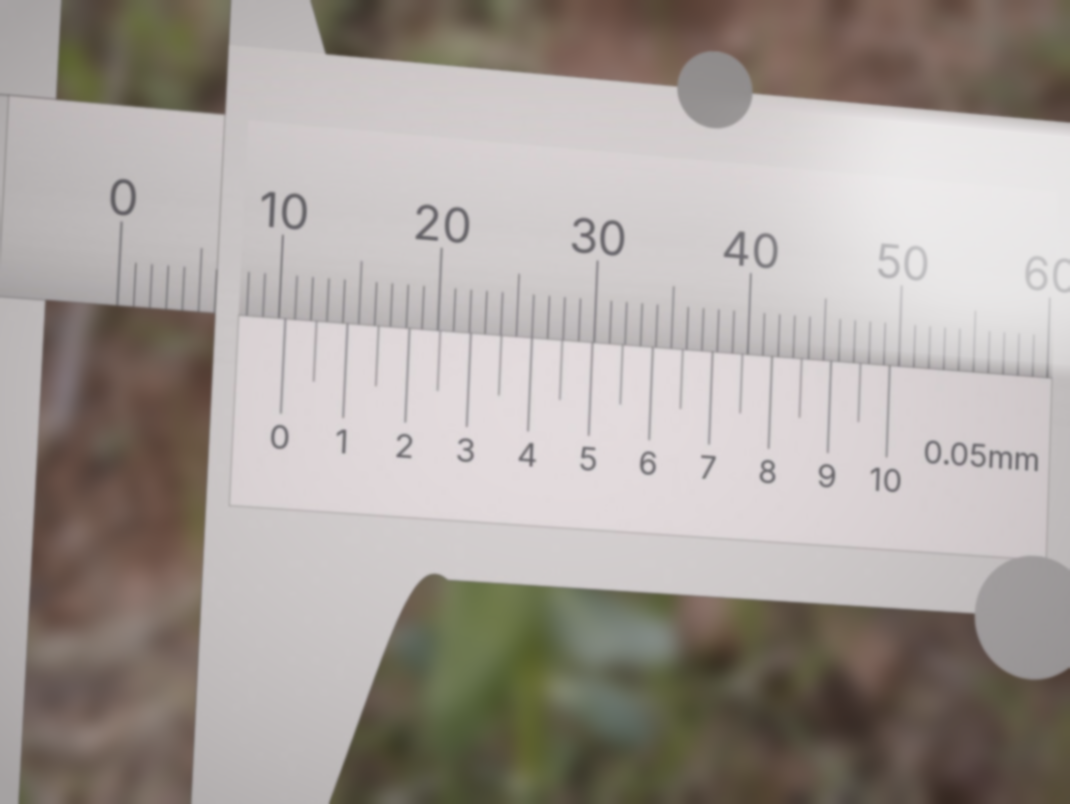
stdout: {"value": 10.4, "unit": "mm"}
